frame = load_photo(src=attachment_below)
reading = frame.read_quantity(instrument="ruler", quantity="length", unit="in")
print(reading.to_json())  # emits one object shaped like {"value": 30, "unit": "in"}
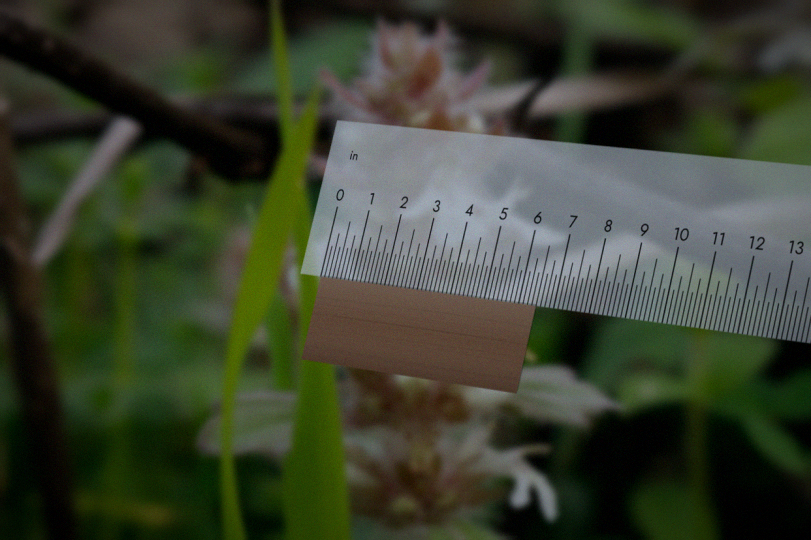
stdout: {"value": 6.5, "unit": "in"}
